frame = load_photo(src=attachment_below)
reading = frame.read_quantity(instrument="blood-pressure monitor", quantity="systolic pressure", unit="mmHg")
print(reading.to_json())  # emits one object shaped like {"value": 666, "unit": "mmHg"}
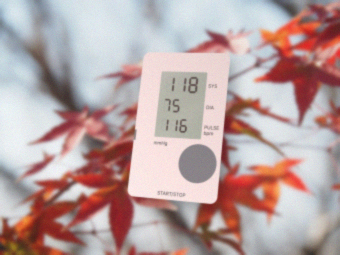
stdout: {"value": 118, "unit": "mmHg"}
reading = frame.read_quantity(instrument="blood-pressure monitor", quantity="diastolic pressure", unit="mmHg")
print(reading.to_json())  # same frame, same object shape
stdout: {"value": 75, "unit": "mmHg"}
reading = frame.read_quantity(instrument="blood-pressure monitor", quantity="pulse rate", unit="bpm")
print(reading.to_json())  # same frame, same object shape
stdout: {"value": 116, "unit": "bpm"}
